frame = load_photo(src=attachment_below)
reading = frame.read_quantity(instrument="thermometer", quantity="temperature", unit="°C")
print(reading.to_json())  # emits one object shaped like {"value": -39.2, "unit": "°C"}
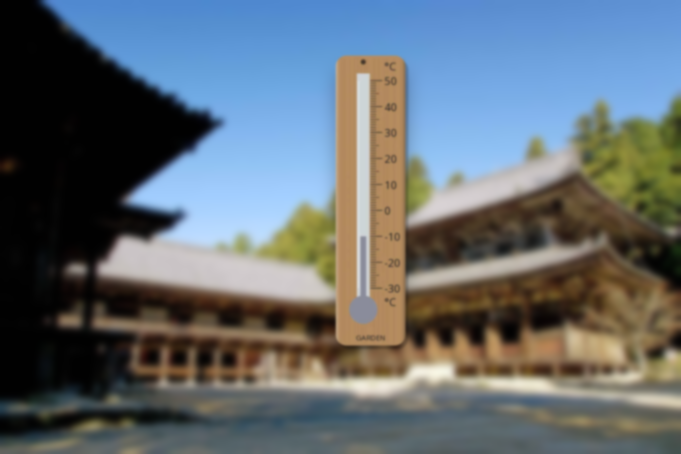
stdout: {"value": -10, "unit": "°C"}
